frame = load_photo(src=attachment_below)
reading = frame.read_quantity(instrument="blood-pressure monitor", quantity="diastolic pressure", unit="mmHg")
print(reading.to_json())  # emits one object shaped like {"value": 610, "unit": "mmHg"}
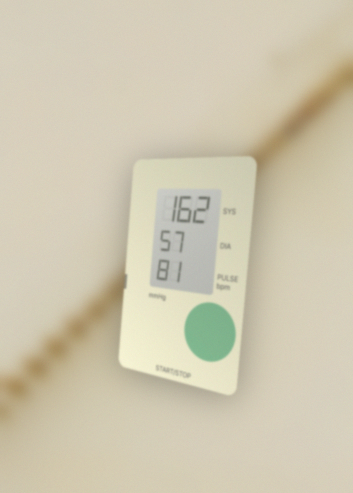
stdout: {"value": 57, "unit": "mmHg"}
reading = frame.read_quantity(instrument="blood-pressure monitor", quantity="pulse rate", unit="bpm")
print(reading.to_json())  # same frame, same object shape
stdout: {"value": 81, "unit": "bpm"}
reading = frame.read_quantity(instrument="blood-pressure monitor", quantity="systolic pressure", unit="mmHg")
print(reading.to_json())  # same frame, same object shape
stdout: {"value": 162, "unit": "mmHg"}
